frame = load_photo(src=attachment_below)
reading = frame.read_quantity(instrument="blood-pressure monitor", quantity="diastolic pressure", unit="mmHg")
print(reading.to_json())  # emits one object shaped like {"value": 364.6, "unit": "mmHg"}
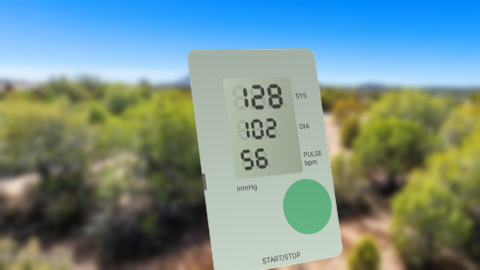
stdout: {"value": 102, "unit": "mmHg"}
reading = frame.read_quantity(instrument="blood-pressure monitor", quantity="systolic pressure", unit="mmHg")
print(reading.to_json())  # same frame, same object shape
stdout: {"value": 128, "unit": "mmHg"}
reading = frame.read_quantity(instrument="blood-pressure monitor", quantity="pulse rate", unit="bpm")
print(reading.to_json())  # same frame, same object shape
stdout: {"value": 56, "unit": "bpm"}
